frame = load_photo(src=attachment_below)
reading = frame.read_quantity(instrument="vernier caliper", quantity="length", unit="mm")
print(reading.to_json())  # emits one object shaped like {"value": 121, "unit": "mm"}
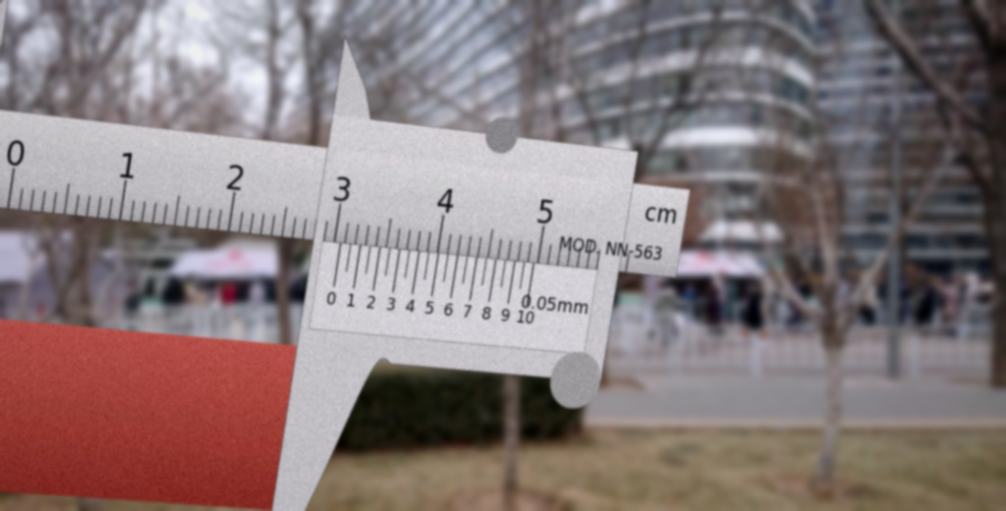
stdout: {"value": 30.6, "unit": "mm"}
